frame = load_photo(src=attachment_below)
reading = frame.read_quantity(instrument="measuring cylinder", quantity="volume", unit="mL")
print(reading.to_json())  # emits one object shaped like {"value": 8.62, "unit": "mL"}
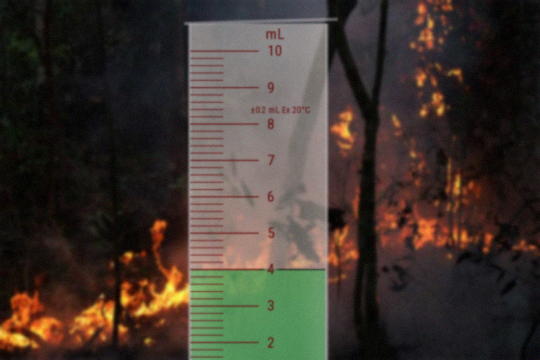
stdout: {"value": 4, "unit": "mL"}
